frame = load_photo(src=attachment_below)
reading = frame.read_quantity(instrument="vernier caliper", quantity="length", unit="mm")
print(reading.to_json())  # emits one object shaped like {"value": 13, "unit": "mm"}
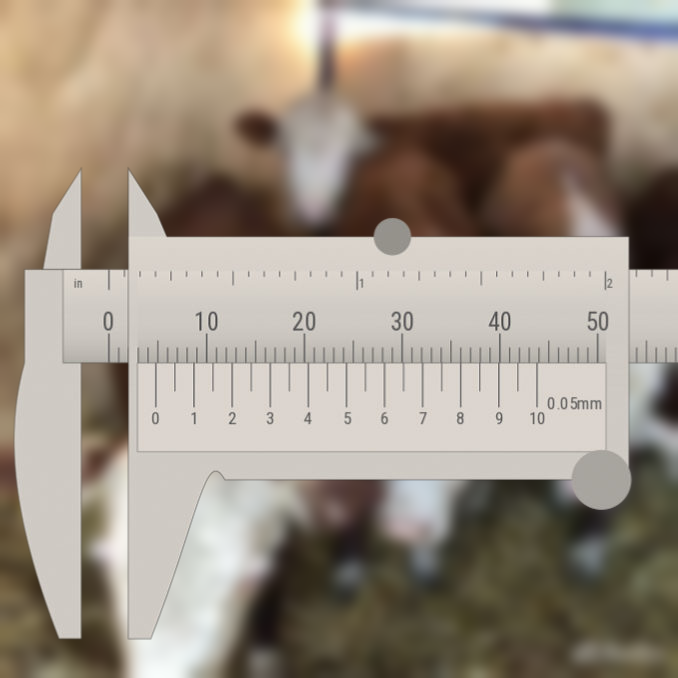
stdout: {"value": 4.8, "unit": "mm"}
